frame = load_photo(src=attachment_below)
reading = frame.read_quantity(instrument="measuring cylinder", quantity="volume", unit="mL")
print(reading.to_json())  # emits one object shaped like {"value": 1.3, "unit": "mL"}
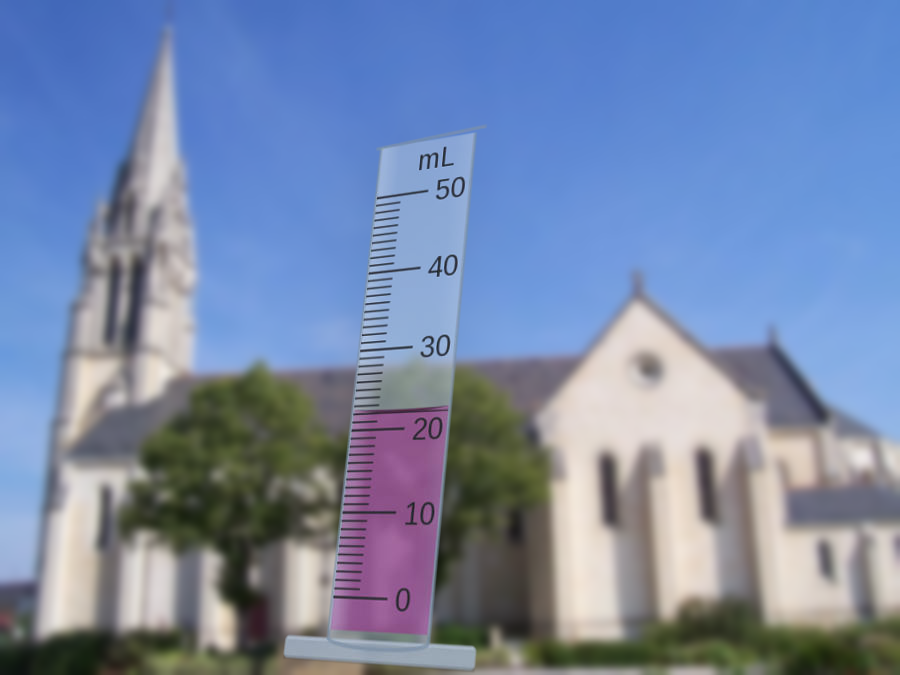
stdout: {"value": 22, "unit": "mL"}
